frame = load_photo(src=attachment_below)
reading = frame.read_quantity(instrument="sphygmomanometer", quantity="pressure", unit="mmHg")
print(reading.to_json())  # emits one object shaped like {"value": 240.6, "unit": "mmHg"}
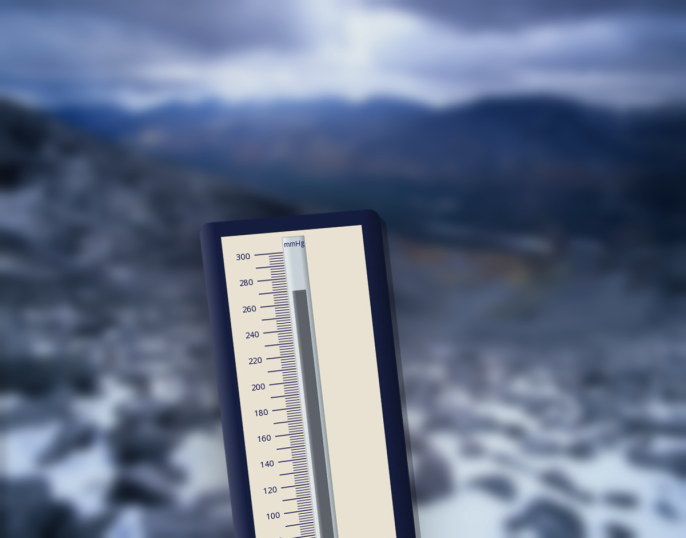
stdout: {"value": 270, "unit": "mmHg"}
